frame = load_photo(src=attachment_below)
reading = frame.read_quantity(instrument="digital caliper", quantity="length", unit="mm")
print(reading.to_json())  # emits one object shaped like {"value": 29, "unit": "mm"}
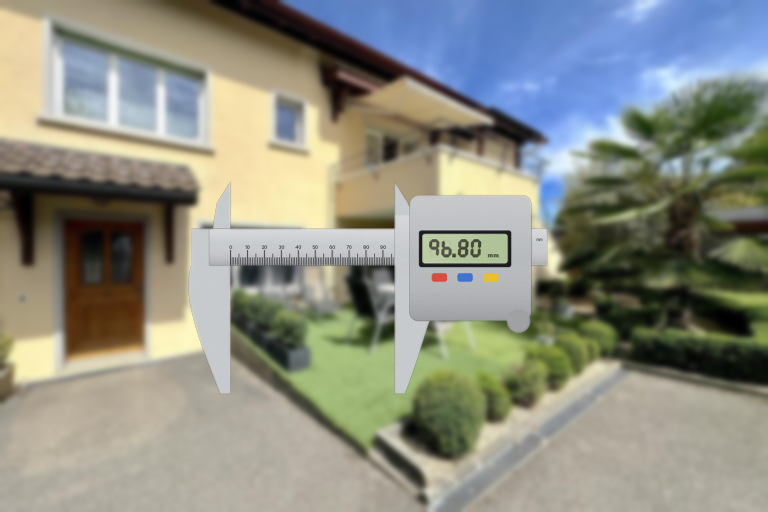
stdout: {"value": 96.80, "unit": "mm"}
